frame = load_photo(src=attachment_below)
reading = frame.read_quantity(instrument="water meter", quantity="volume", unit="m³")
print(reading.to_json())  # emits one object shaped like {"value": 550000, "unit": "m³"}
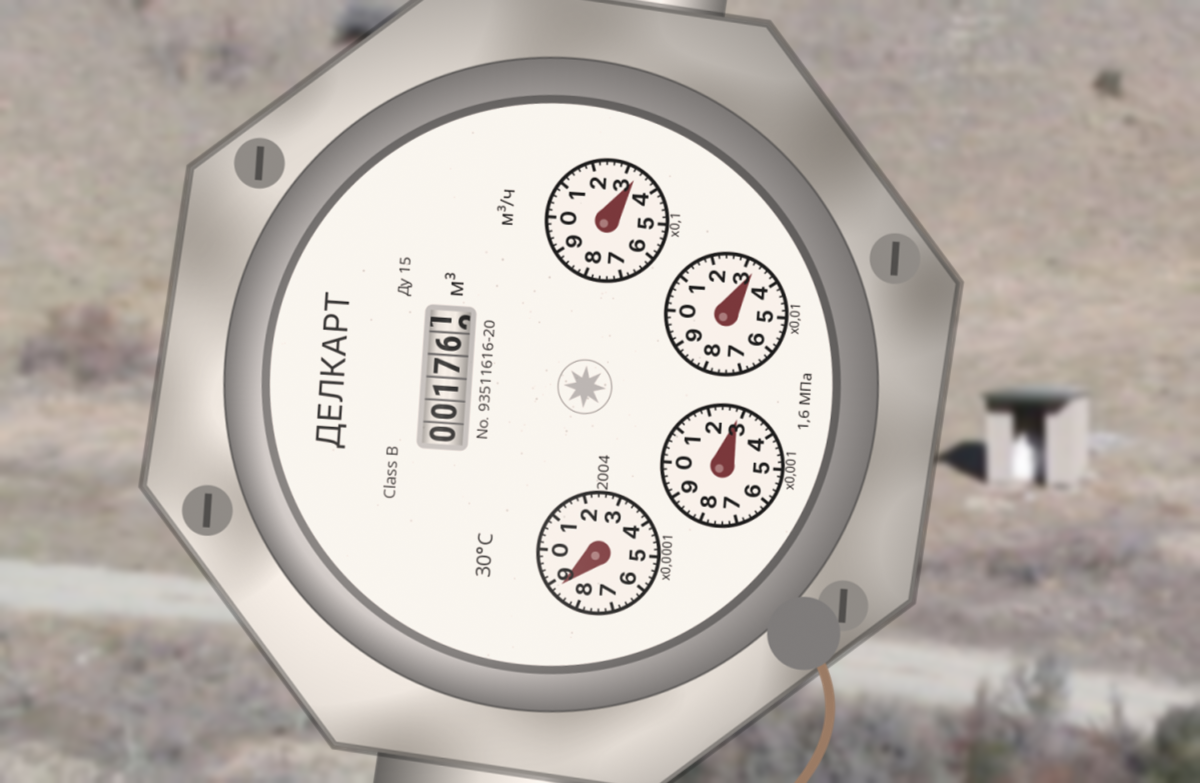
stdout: {"value": 1761.3328, "unit": "m³"}
